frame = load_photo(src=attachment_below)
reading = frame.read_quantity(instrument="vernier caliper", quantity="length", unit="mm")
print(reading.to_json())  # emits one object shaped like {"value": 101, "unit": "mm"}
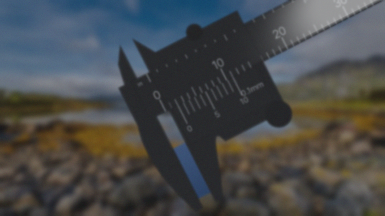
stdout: {"value": 2.0, "unit": "mm"}
